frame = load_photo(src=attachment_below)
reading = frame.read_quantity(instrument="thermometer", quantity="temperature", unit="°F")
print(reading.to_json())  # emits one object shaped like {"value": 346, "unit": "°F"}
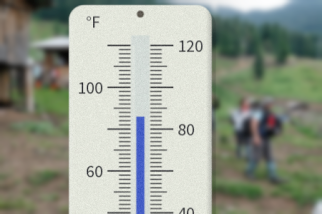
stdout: {"value": 86, "unit": "°F"}
